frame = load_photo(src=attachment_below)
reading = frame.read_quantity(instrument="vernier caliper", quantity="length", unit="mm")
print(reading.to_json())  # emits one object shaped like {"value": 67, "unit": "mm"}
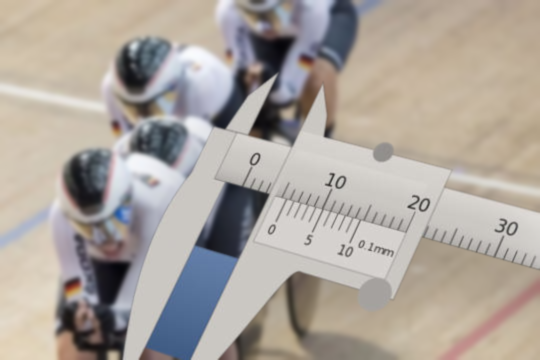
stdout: {"value": 5.6, "unit": "mm"}
